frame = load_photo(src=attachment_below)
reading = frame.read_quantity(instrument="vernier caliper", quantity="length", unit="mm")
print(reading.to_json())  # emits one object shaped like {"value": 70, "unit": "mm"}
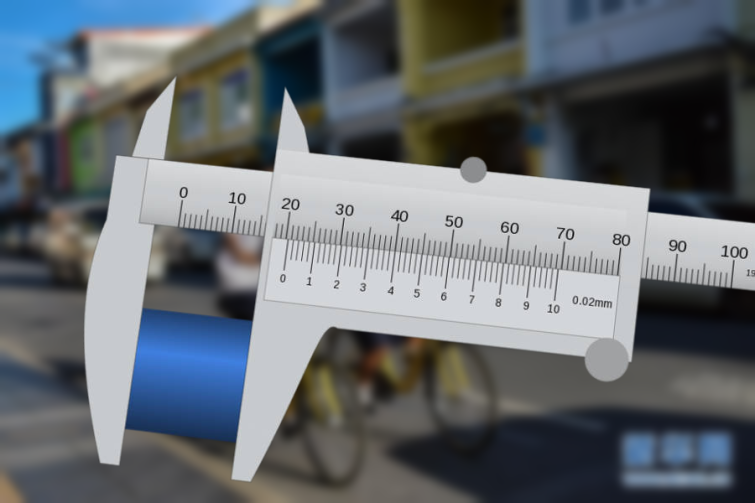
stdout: {"value": 20.4, "unit": "mm"}
